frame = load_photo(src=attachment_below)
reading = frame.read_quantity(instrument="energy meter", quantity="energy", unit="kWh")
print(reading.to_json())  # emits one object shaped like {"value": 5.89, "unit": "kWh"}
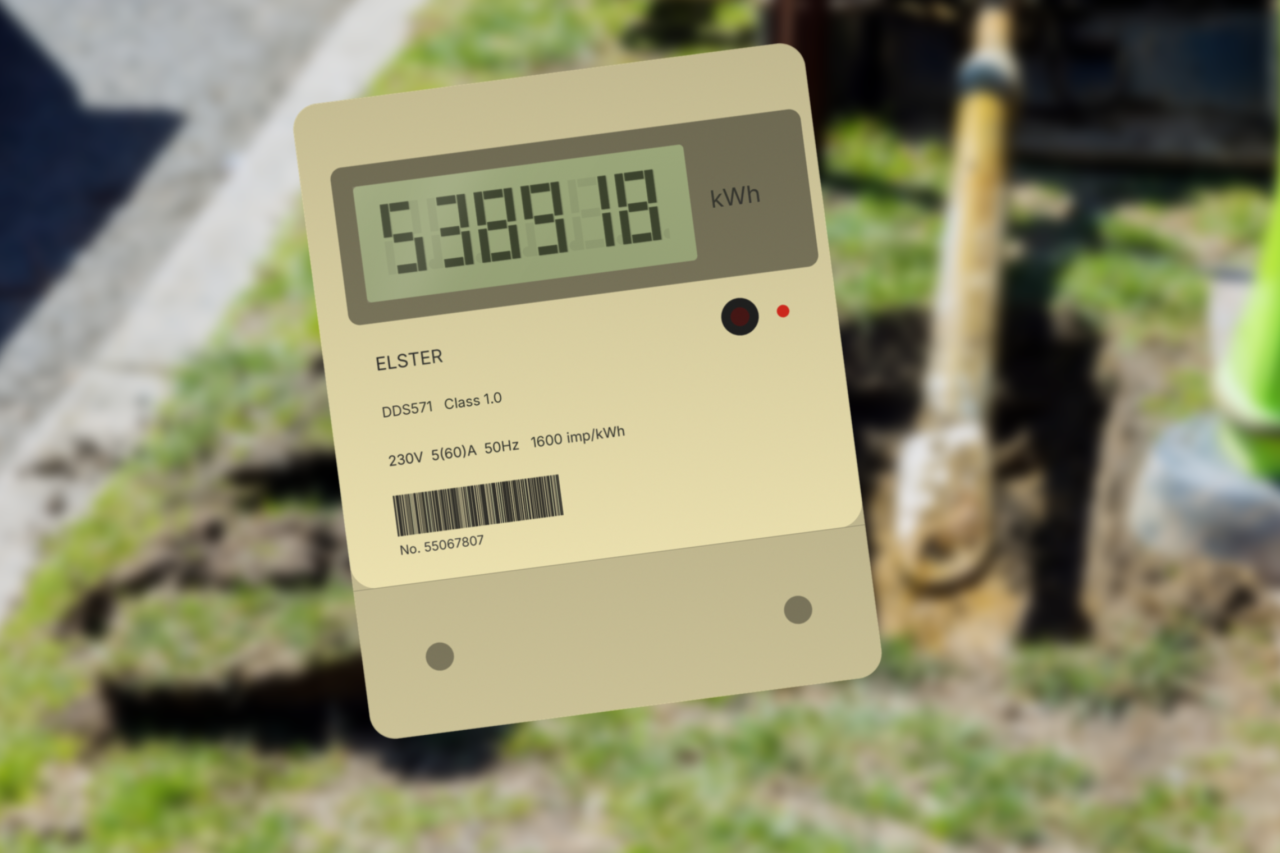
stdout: {"value": 538918, "unit": "kWh"}
